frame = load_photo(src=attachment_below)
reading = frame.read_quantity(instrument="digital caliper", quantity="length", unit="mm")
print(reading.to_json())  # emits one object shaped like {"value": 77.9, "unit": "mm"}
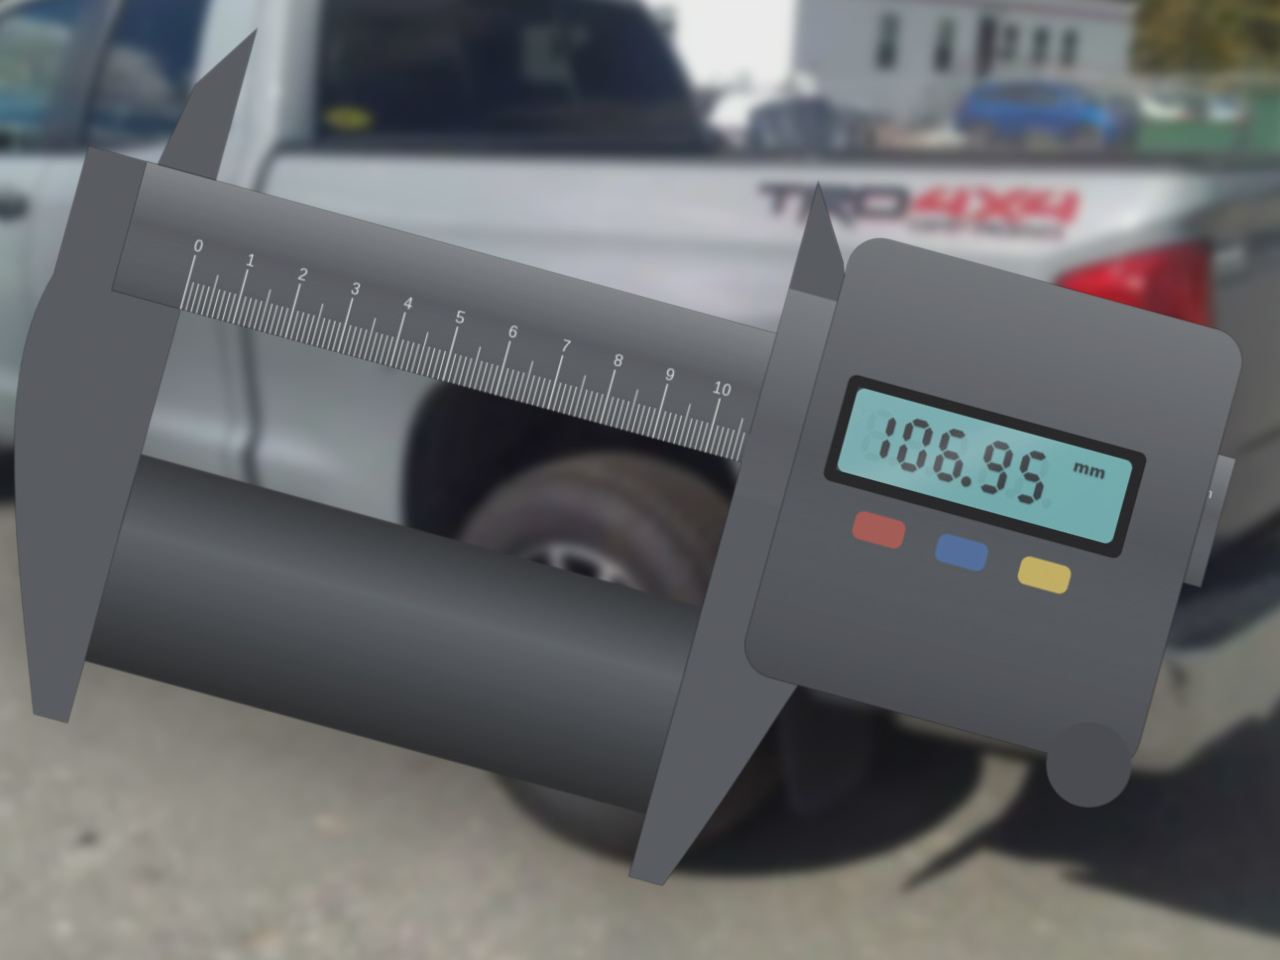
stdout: {"value": 106.95, "unit": "mm"}
